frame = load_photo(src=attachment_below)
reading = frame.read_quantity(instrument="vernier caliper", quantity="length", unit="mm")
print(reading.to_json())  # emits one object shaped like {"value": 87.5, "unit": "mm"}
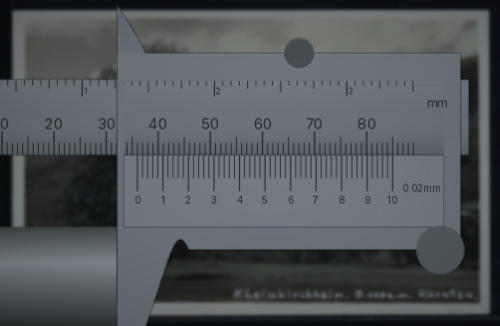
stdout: {"value": 36.0, "unit": "mm"}
